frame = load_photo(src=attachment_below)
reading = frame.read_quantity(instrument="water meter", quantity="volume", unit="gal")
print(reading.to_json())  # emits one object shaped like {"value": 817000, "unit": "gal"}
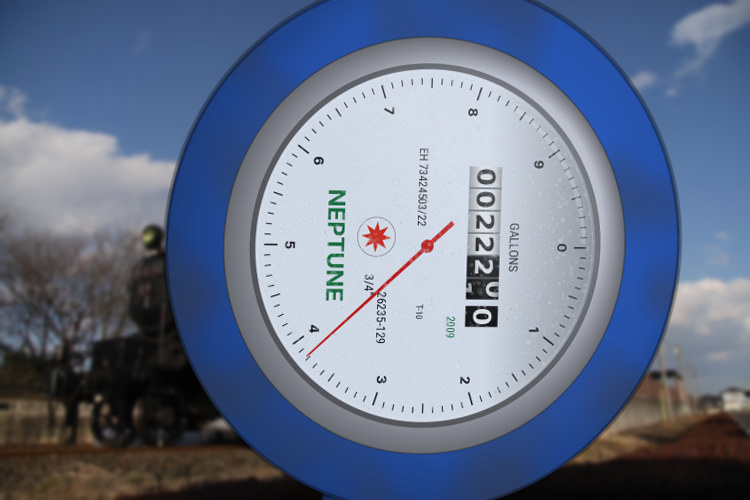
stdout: {"value": 22203.8, "unit": "gal"}
